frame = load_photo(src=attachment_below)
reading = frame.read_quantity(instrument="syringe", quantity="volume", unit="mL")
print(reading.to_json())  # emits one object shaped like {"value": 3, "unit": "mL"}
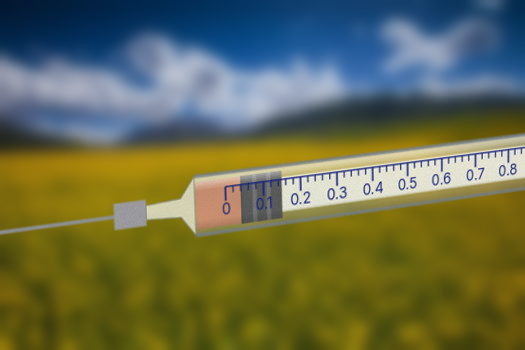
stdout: {"value": 0.04, "unit": "mL"}
